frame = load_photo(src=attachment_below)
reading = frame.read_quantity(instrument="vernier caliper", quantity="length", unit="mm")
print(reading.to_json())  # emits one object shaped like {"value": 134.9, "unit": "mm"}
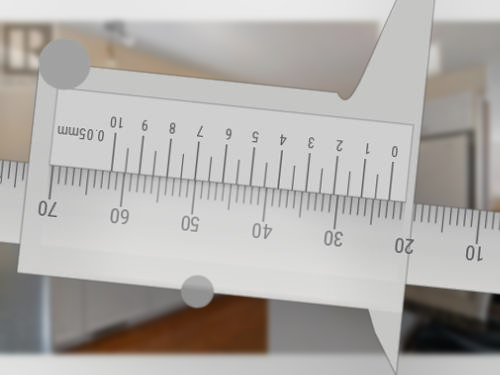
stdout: {"value": 22.8, "unit": "mm"}
